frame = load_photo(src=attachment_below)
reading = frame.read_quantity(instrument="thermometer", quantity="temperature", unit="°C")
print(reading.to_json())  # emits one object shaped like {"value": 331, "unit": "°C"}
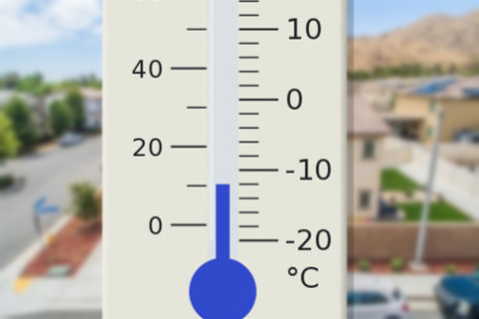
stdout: {"value": -12, "unit": "°C"}
